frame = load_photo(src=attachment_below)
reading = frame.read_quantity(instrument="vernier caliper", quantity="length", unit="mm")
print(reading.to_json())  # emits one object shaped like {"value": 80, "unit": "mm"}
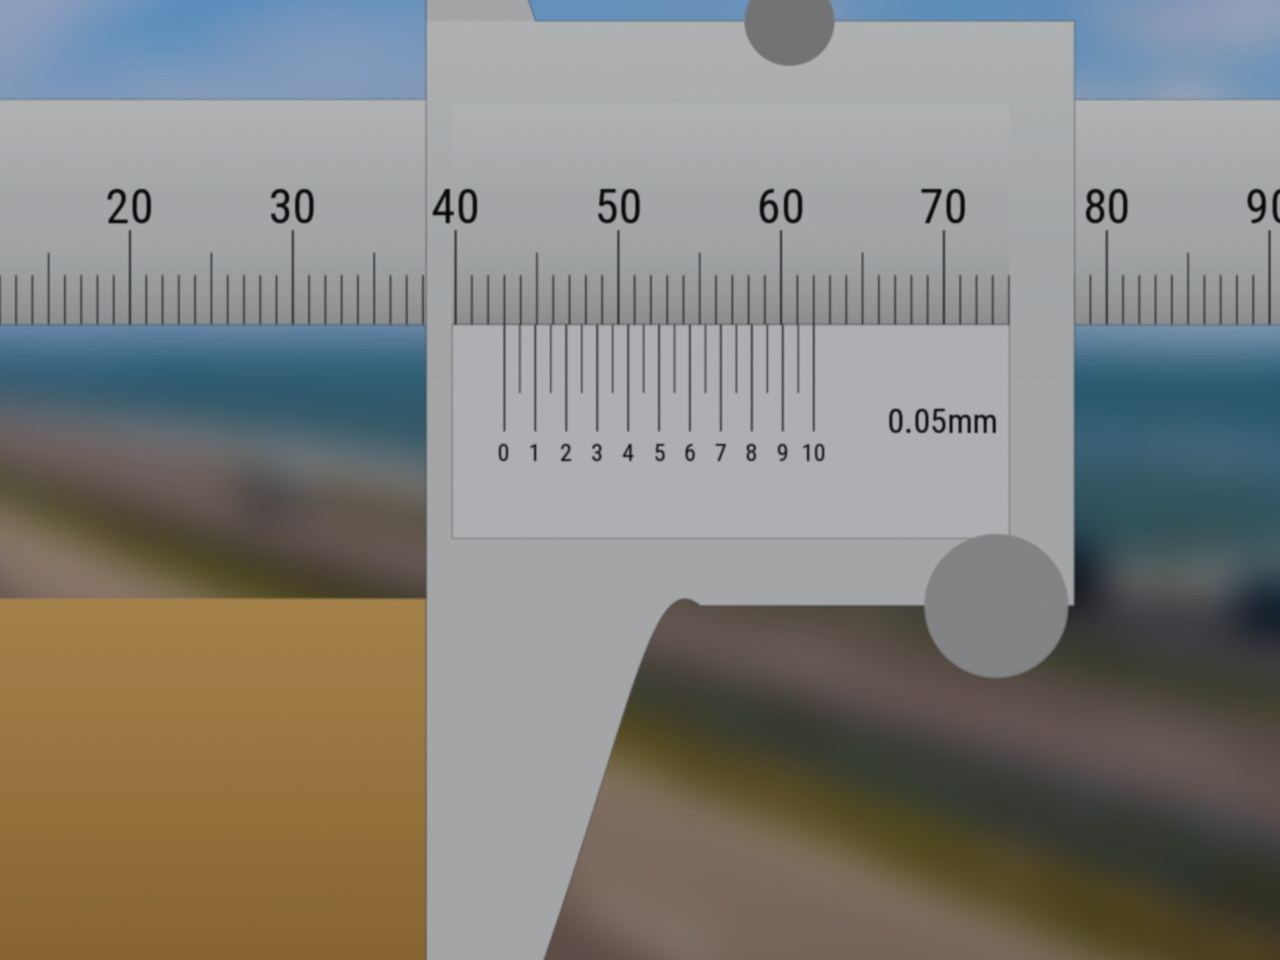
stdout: {"value": 43.0, "unit": "mm"}
